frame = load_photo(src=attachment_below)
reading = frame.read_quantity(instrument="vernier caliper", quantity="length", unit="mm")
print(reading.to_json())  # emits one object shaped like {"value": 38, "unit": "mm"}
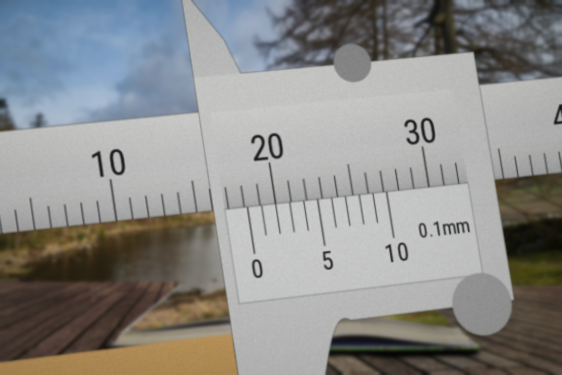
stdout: {"value": 18.2, "unit": "mm"}
